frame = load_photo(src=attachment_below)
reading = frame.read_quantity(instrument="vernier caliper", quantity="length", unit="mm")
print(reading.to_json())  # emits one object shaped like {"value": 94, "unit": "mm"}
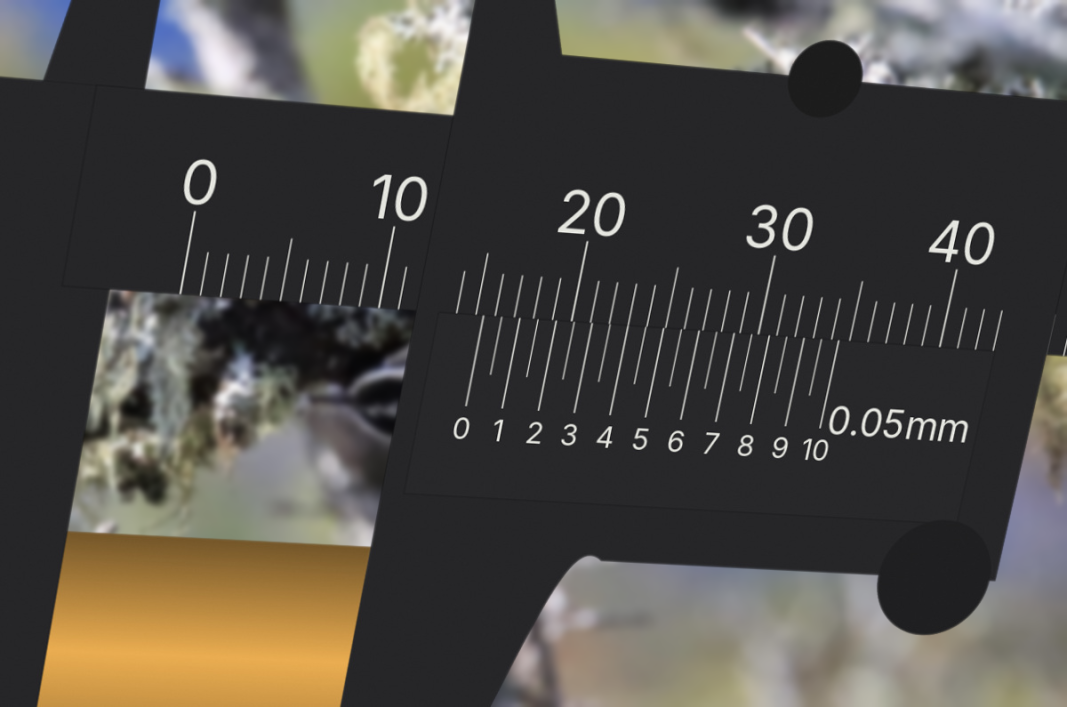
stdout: {"value": 15.4, "unit": "mm"}
